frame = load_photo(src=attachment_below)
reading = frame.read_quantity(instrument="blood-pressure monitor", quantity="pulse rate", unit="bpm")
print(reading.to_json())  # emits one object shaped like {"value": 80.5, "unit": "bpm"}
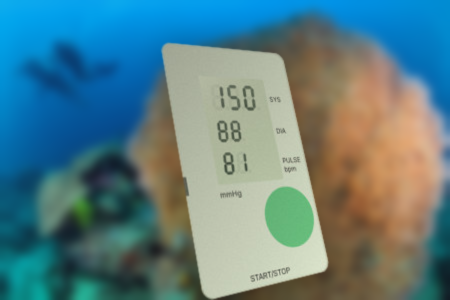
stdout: {"value": 81, "unit": "bpm"}
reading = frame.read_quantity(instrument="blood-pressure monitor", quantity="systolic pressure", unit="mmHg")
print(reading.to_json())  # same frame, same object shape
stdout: {"value": 150, "unit": "mmHg"}
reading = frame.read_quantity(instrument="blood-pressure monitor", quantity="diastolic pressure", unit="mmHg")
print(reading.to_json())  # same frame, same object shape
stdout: {"value": 88, "unit": "mmHg"}
